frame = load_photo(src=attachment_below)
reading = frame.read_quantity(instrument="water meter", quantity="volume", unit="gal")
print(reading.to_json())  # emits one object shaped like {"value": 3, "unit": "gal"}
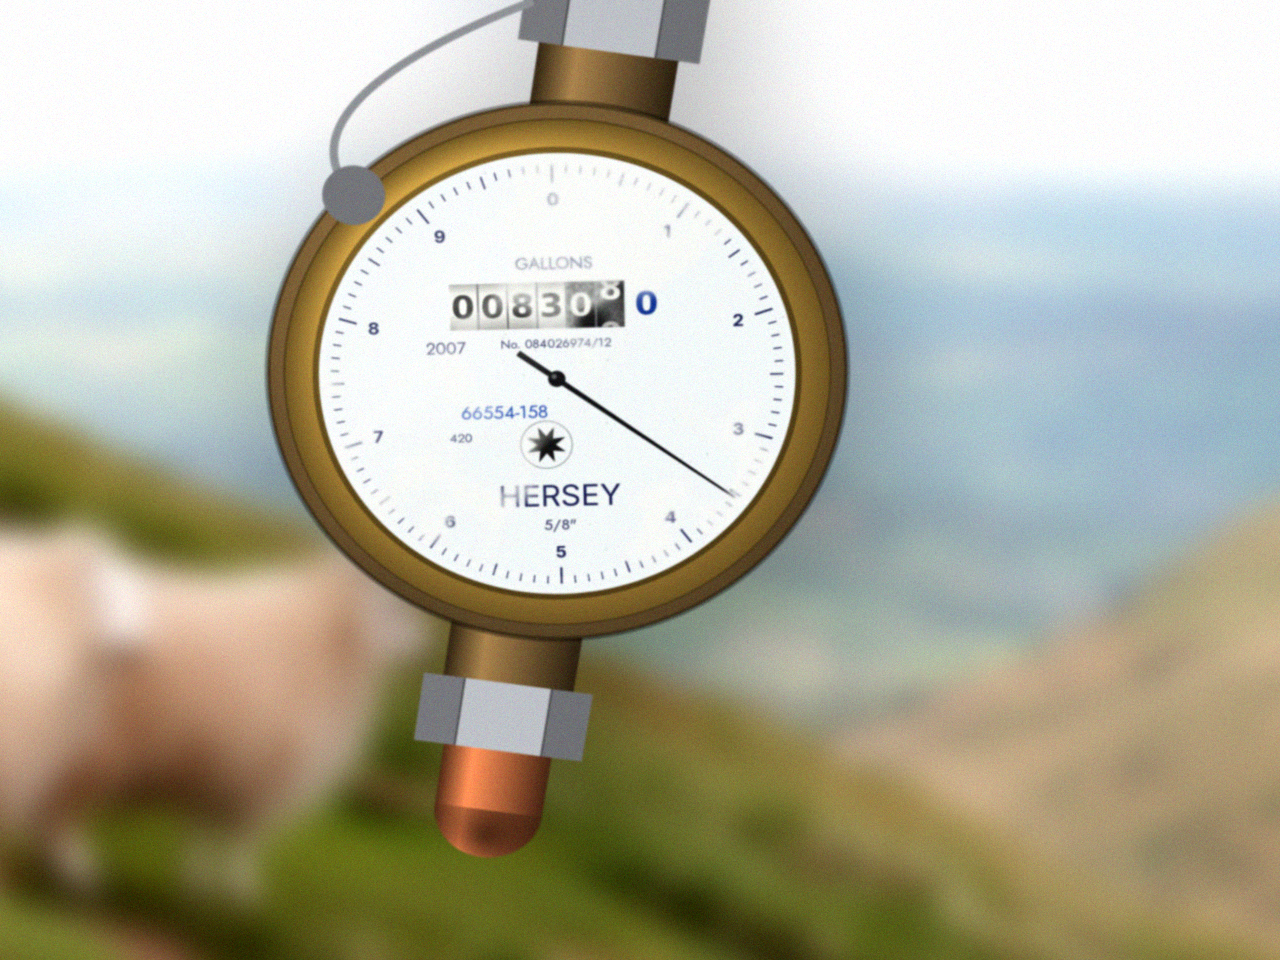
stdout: {"value": 83083.5, "unit": "gal"}
